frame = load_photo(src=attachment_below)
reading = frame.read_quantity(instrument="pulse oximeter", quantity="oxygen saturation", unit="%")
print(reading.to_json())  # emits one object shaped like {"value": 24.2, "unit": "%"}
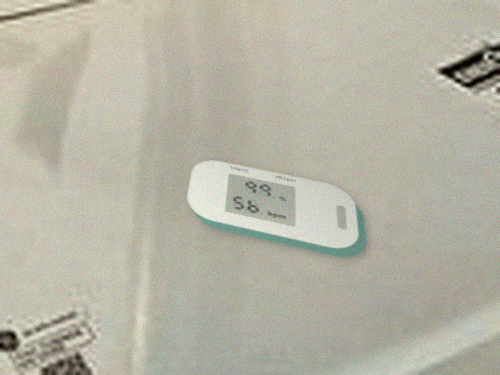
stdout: {"value": 99, "unit": "%"}
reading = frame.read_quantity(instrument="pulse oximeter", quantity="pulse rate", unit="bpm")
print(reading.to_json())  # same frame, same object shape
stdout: {"value": 56, "unit": "bpm"}
